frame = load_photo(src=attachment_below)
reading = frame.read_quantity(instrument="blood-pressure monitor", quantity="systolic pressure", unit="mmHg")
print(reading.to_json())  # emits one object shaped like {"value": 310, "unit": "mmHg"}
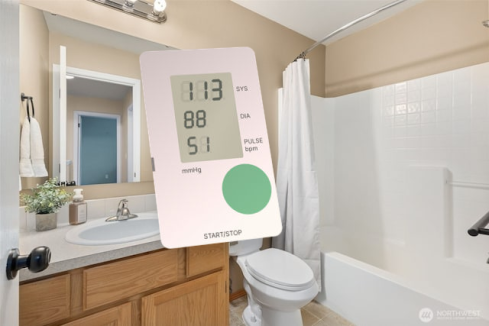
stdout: {"value": 113, "unit": "mmHg"}
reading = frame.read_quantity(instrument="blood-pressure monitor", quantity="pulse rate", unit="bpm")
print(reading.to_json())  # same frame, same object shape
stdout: {"value": 51, "unit": "bpm"}
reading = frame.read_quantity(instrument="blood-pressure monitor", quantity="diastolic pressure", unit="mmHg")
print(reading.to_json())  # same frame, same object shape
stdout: {"value": 88, "unit": "mmHg"}
